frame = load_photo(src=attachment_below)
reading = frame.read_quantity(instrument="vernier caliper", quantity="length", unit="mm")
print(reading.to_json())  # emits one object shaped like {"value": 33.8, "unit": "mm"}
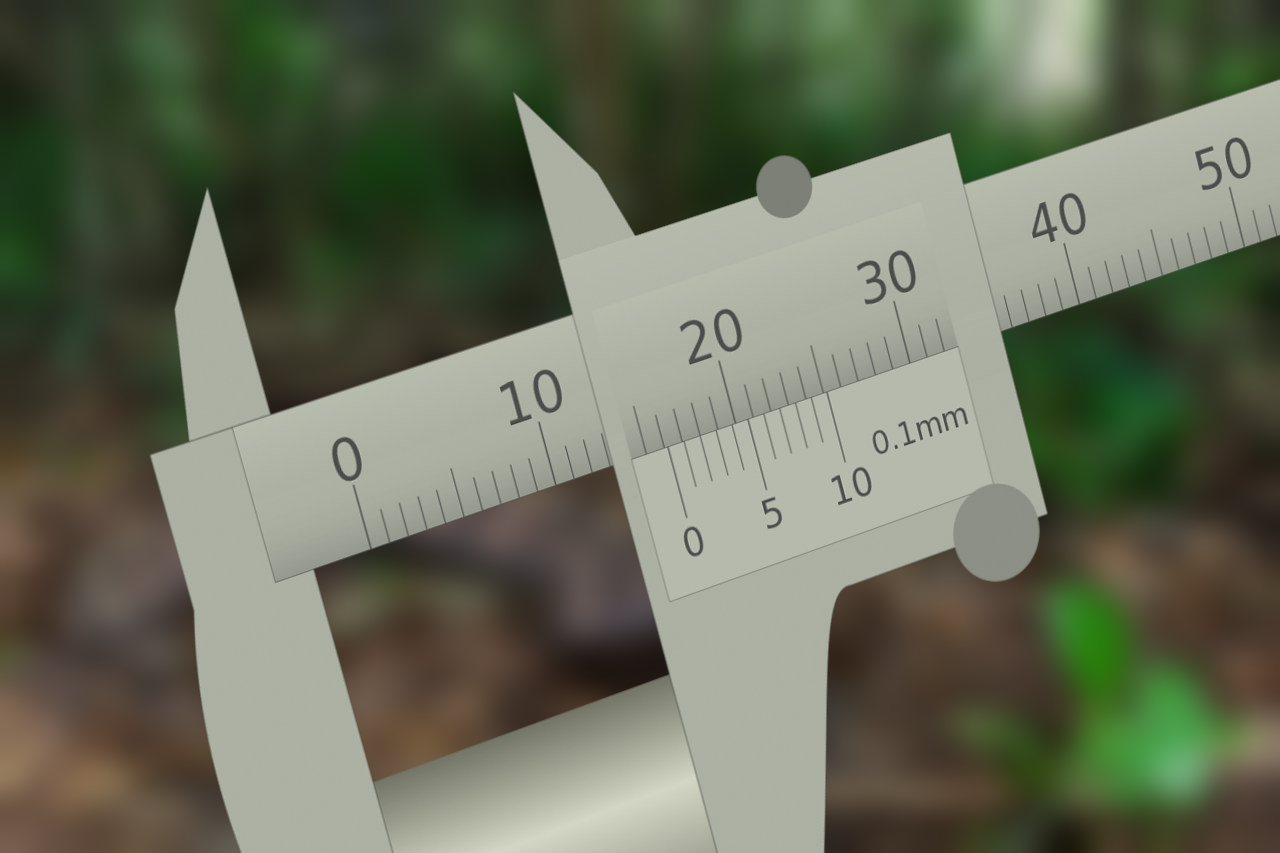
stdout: {"value": 16.2, "unit": "mm"}
